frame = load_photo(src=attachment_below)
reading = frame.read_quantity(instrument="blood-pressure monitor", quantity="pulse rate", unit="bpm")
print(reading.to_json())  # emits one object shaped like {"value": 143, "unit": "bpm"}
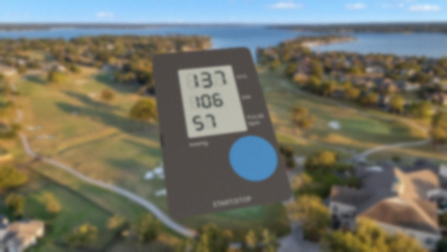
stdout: {"value": 57, "unit": "bpm"}
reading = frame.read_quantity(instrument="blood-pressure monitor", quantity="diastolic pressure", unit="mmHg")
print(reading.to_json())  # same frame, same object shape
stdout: {"value": 106, "unit": "mmHg"}
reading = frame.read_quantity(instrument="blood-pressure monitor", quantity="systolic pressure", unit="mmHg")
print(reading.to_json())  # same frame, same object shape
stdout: {"value": 137, "unit": "mmHg"}
